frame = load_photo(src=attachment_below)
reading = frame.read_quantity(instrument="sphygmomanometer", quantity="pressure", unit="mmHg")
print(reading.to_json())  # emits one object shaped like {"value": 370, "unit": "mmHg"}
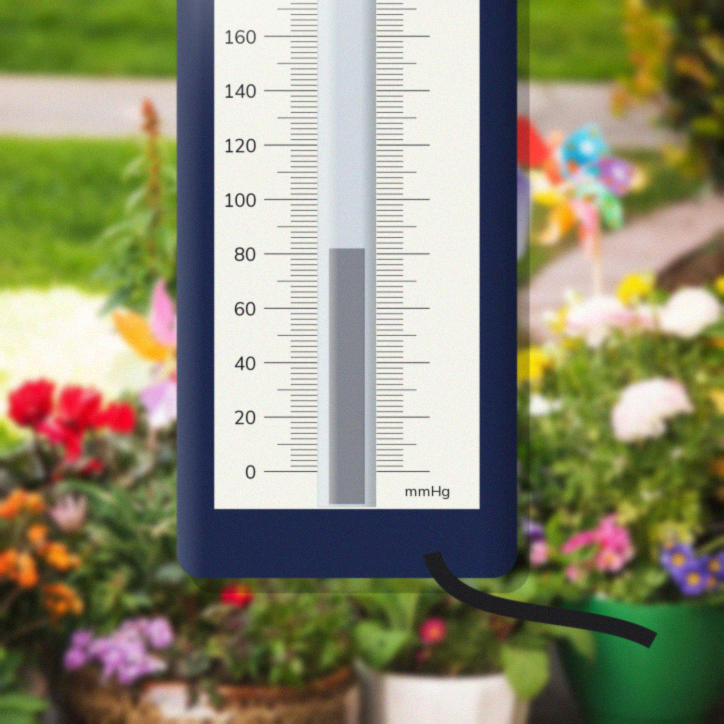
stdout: {"value": 82, "unit": "mmHg"}
